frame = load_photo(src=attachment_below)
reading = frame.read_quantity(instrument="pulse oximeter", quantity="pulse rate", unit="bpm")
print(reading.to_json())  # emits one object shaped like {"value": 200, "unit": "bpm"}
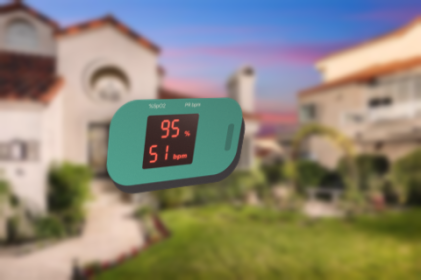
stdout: {"value": 51, "unit": "bpm"}
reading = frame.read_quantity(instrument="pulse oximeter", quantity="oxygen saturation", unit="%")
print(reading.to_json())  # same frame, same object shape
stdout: {"value": 95, "unit": "%"}
